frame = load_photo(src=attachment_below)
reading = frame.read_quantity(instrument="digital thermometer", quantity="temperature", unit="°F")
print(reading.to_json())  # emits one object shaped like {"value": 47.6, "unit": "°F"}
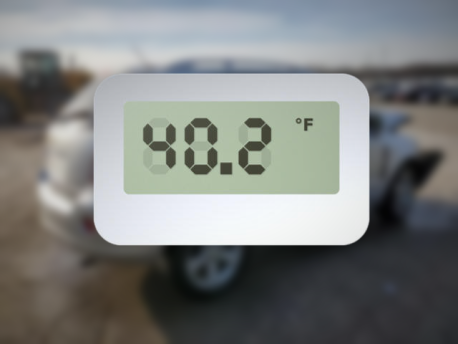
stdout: {"value": 40.2, "unit": "°F"}
